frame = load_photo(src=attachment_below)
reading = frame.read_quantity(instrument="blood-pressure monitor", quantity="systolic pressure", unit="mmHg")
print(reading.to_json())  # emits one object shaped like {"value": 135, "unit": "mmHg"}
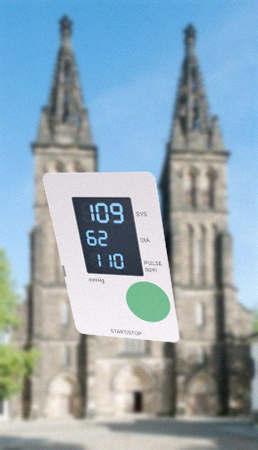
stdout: {"value": 109, "unit": "mmHg"}
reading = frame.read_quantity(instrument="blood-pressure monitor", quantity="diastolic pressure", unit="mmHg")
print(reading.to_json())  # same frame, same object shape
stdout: {"value": 62, "unit": "mmHg"}
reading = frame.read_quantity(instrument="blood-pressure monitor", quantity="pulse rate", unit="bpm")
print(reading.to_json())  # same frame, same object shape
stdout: {"value": 110, "unit": "bpm"}
